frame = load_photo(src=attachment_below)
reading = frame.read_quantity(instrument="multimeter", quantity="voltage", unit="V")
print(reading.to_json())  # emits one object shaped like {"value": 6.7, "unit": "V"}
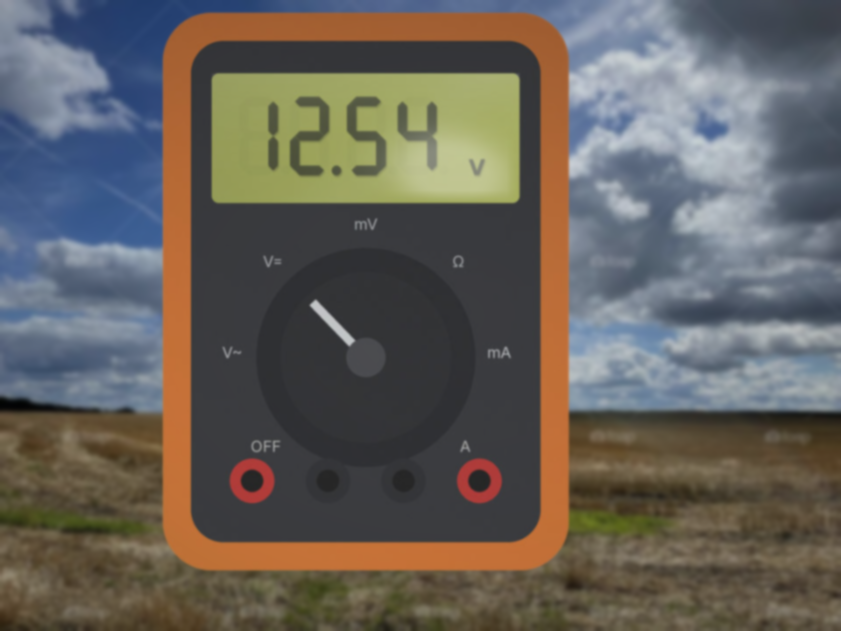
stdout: {"value": 12.54, "unit": "V"}
